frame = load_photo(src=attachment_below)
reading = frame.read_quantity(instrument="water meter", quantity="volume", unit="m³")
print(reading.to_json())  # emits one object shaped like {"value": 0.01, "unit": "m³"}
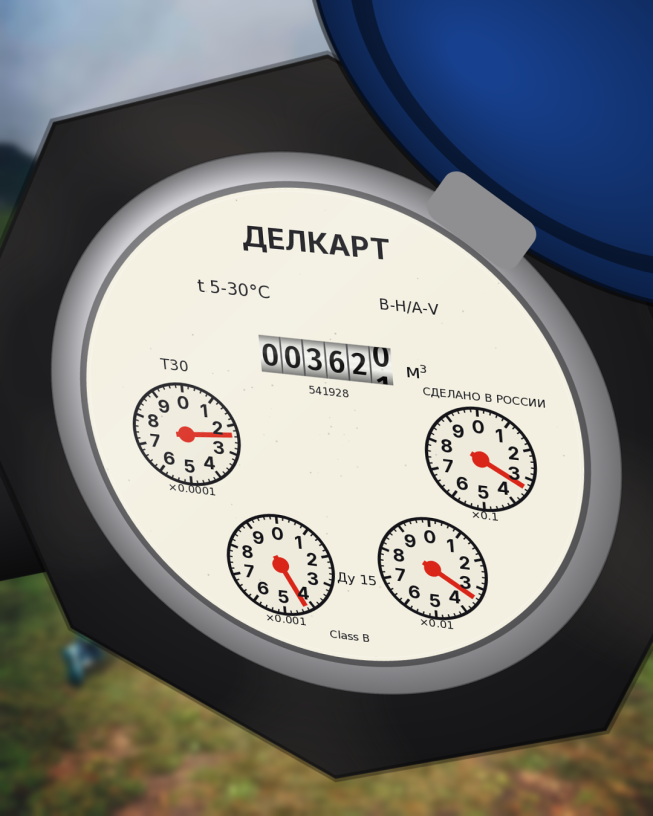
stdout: {"value": 3620.3342, "unit": "m³"}
